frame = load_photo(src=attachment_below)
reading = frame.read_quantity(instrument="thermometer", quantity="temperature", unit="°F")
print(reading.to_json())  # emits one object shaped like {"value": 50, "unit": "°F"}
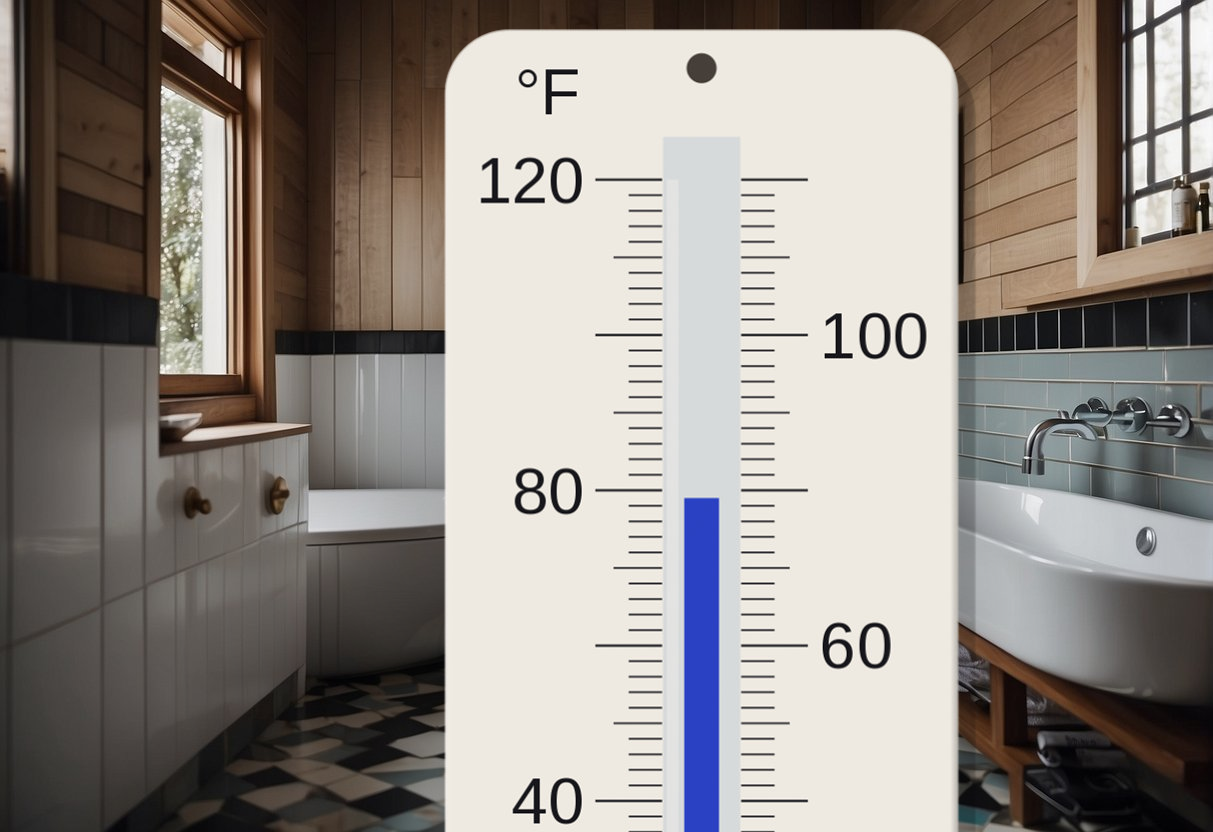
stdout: {"value": 79, "unit": "°F"}
